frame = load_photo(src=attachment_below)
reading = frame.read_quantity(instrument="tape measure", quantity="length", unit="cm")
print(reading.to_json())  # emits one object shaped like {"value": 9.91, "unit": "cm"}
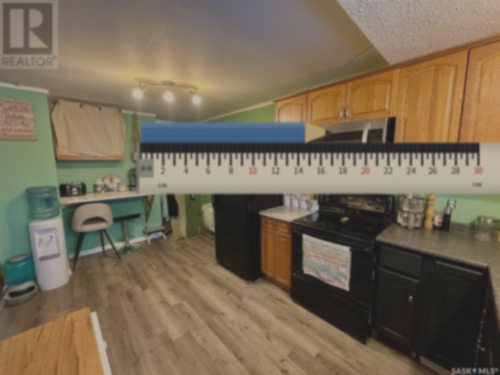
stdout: {"value": 17, "unit": "cm"}
